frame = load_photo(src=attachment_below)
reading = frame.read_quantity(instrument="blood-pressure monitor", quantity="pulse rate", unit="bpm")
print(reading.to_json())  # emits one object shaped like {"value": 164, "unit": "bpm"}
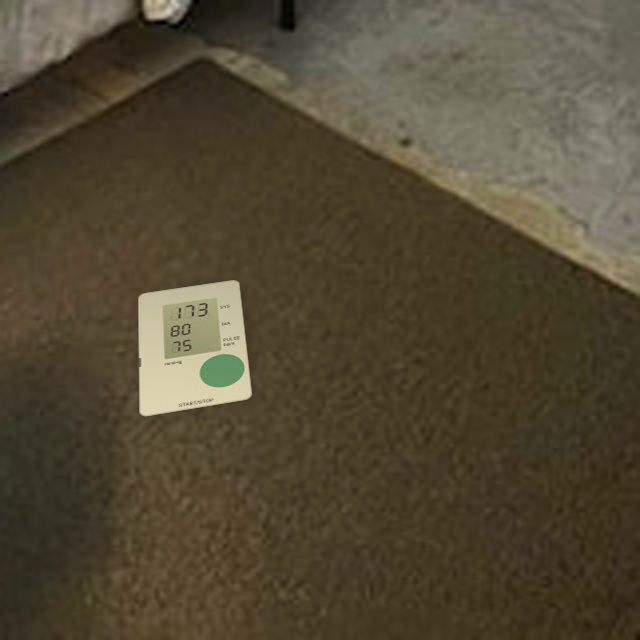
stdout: {"value": 75, "unit": "bpm"}
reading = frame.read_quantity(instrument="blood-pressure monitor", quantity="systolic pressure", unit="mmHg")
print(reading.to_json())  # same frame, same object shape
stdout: {"value": 173, "unit": "mmHg"}
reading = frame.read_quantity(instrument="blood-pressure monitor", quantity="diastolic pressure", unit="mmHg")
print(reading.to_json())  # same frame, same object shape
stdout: {"value": 80, "unit": "mmHg"}
